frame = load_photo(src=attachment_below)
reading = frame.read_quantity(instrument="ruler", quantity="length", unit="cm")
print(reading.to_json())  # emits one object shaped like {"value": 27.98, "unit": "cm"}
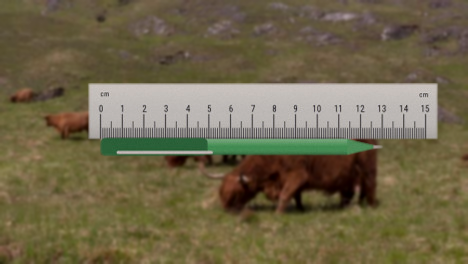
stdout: {"value": 13, "unit": "cm"}
